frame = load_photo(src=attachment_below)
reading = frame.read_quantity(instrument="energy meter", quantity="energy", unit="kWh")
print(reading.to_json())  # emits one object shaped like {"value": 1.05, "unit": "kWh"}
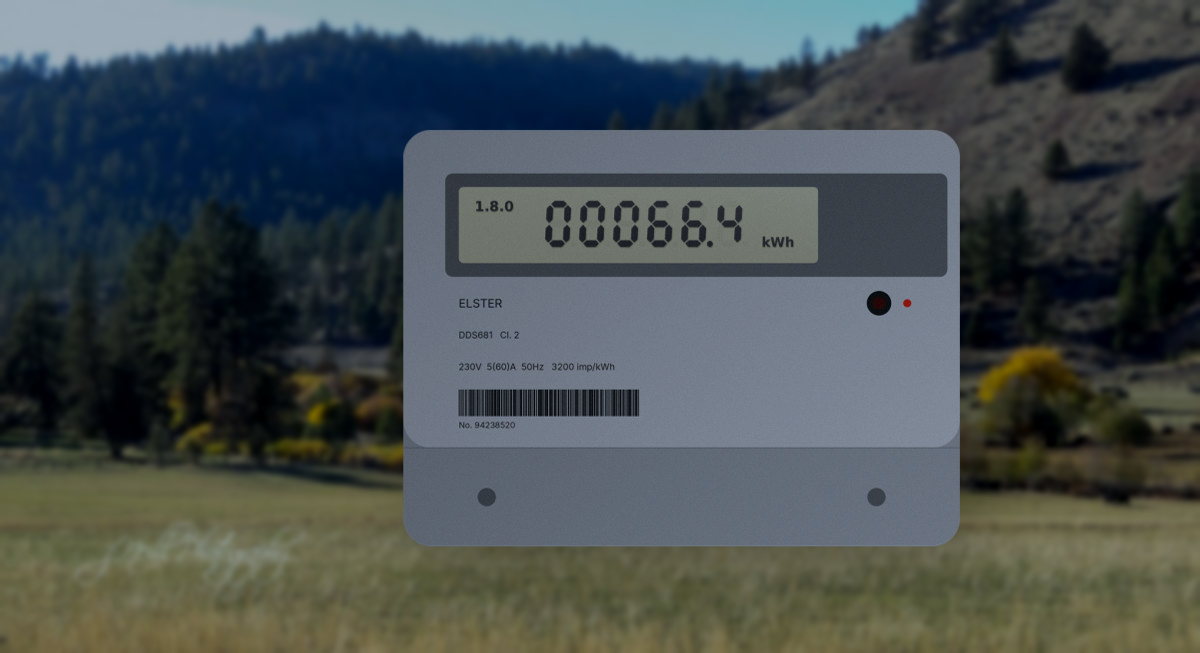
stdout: {"value": 66.4, "unit": "kWh"}
